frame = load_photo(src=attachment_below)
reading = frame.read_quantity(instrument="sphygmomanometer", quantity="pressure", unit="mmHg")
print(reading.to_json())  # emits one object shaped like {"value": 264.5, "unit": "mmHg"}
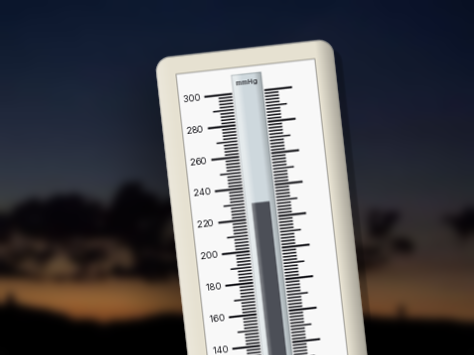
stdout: {"value": 230, "unit": "mmHg"}
